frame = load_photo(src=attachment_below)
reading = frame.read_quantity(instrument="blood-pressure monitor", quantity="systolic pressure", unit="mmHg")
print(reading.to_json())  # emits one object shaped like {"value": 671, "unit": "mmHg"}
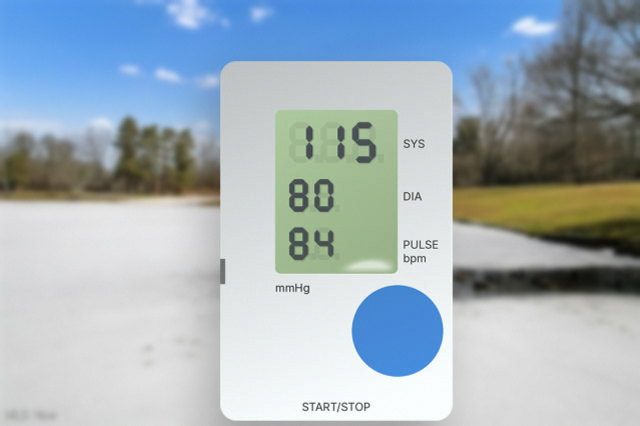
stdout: {"value": 115, "unit": "mmHg"}
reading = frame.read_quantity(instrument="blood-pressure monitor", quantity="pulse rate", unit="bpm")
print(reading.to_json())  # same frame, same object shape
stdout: {"value": 84, "unit": "bpm"}
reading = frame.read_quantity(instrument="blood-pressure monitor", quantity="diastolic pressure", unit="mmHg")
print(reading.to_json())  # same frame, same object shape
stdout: {"value": 80, "unit": "mmHg"}
